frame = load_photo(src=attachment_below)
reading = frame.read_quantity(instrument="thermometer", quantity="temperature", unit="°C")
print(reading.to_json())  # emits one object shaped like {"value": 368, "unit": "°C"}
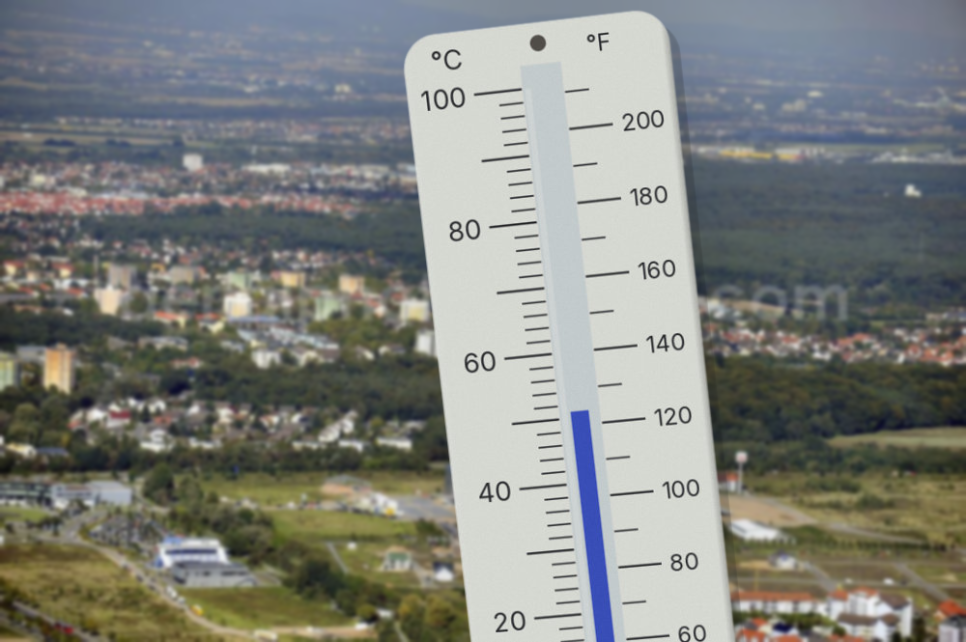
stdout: {"value": 51, "unit": "°C"}
